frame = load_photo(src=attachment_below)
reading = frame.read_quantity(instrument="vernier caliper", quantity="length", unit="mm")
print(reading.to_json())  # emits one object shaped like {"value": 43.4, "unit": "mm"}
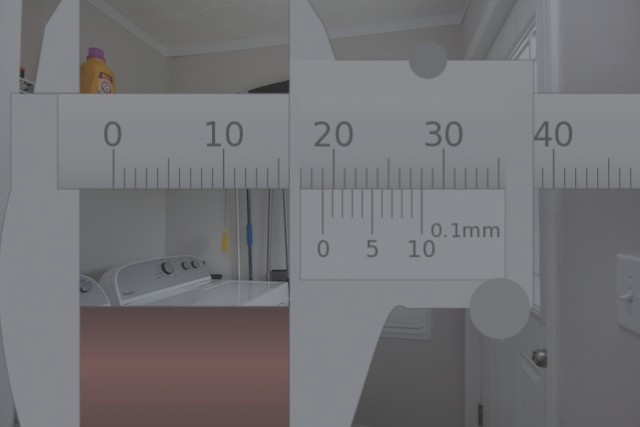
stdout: {"value": 19.0, "unit": "mm"}
